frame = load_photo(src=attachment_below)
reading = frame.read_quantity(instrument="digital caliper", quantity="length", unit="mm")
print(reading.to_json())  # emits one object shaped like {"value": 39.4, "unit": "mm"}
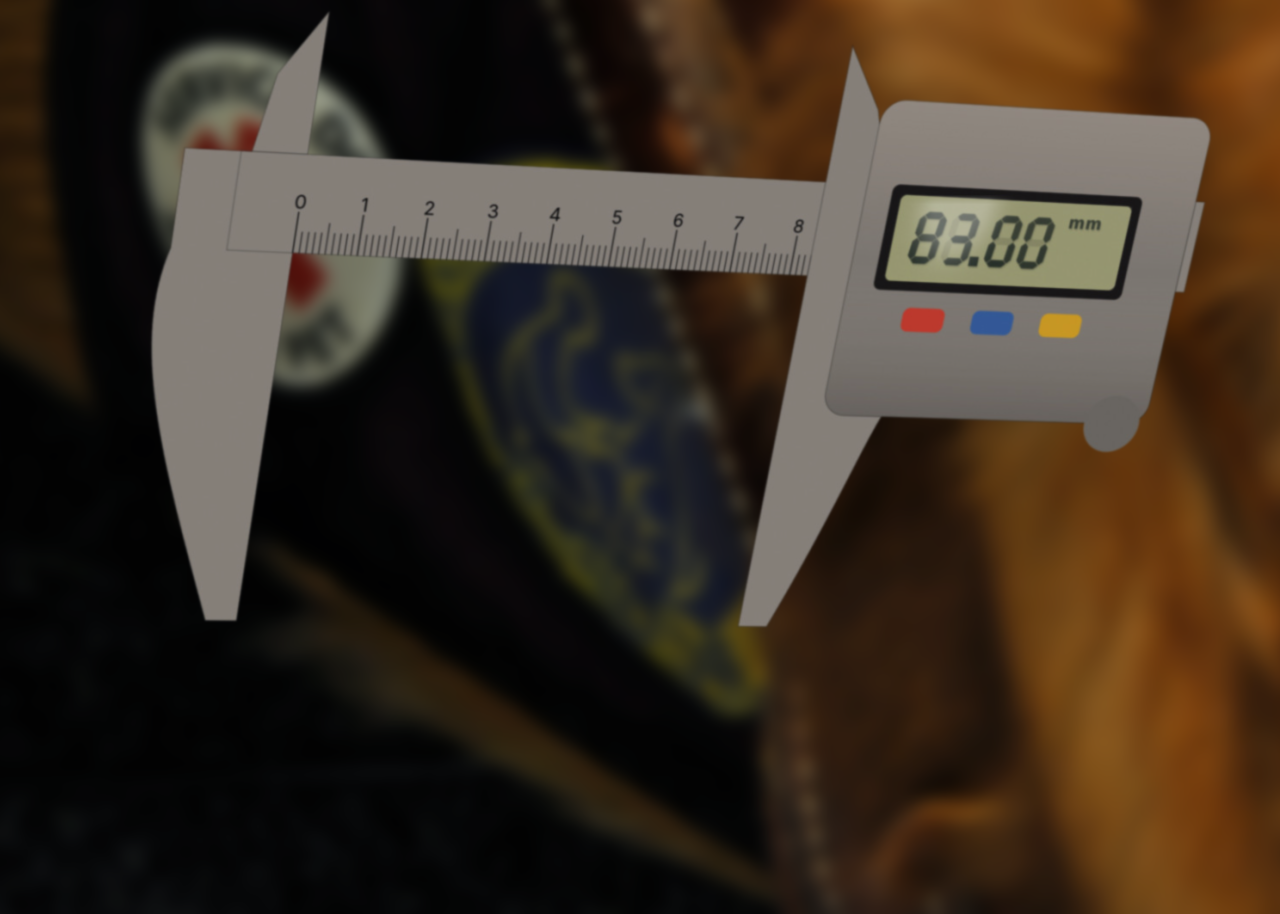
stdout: {"value": 83.00, "unit": "mm"}
